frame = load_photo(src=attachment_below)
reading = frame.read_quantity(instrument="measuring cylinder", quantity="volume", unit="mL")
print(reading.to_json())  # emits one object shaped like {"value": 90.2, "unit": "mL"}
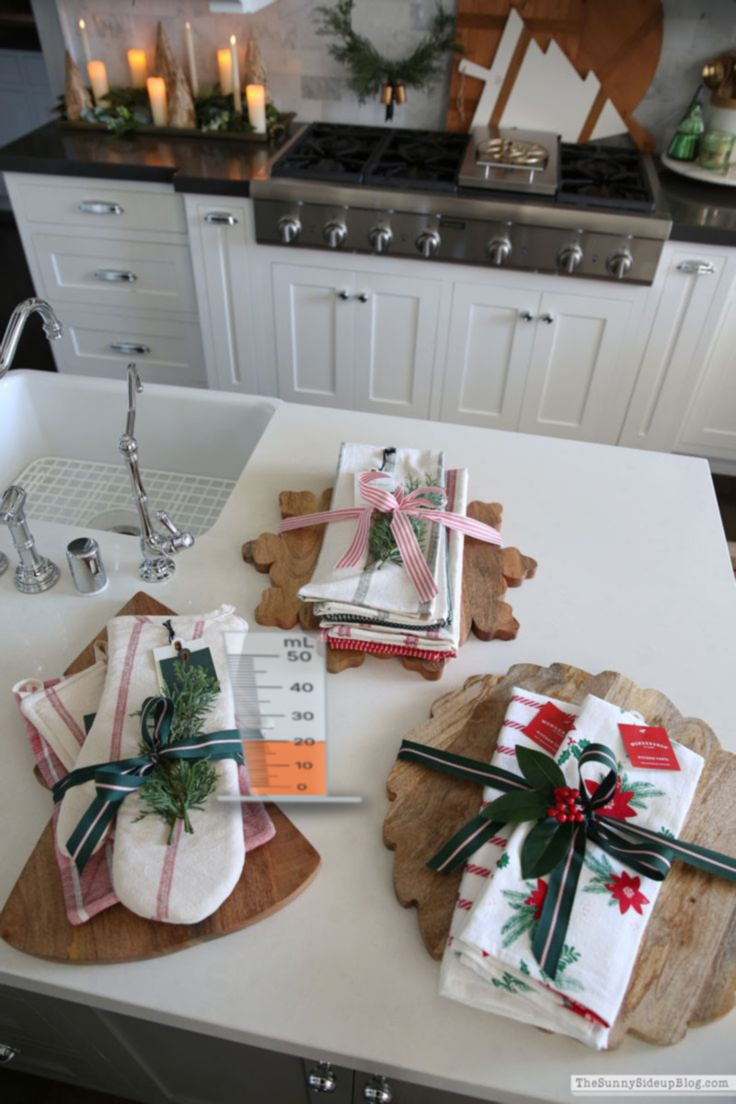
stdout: {"value": 20, "unit": "mL"}
